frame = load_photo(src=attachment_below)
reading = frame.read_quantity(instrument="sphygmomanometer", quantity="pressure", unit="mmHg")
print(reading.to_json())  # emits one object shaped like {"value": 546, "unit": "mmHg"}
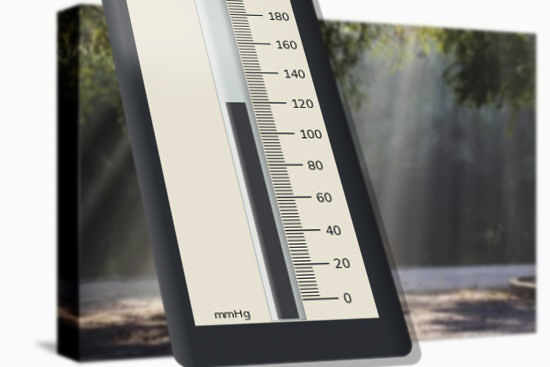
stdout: {"value": 120, "unit": "mmHg"}
